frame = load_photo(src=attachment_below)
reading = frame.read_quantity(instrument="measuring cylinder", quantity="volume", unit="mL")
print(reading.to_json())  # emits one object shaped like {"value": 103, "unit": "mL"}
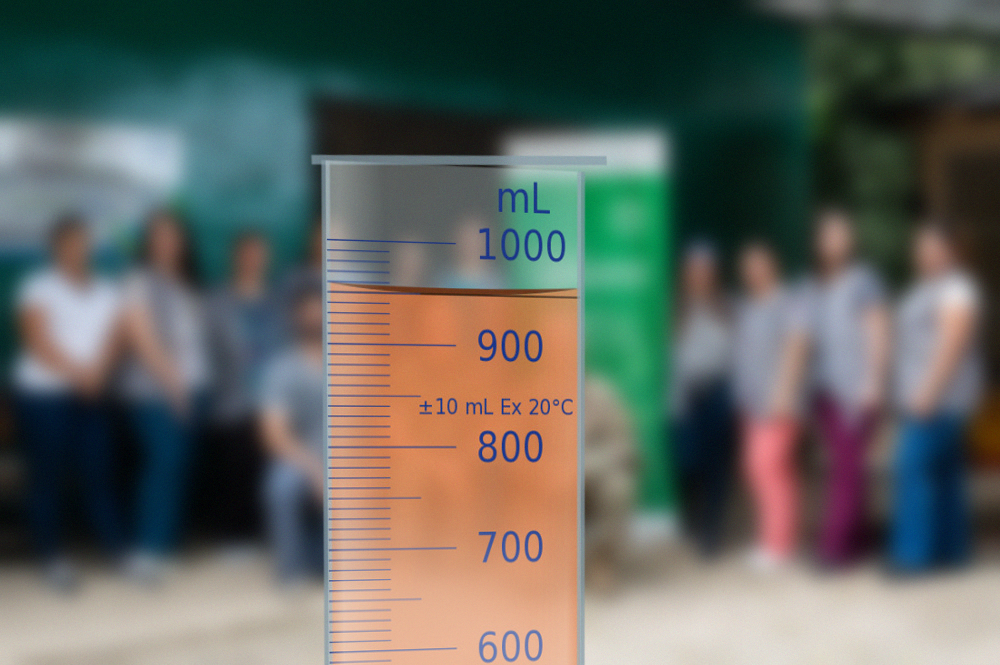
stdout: {"value": 950, "unit": "mL"}
